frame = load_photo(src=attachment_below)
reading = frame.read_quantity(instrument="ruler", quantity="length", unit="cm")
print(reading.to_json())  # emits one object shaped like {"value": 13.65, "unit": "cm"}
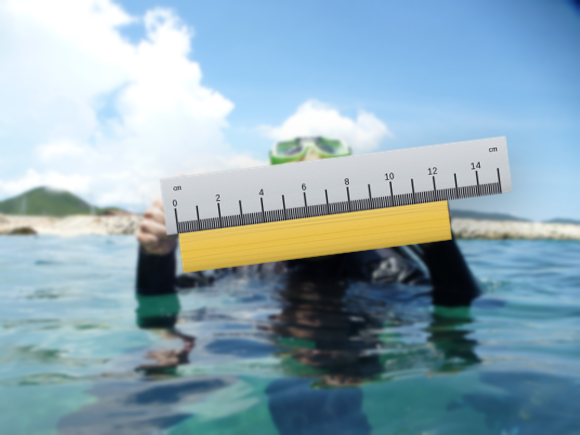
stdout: {"value": 12.5, "unit": "cm"}
